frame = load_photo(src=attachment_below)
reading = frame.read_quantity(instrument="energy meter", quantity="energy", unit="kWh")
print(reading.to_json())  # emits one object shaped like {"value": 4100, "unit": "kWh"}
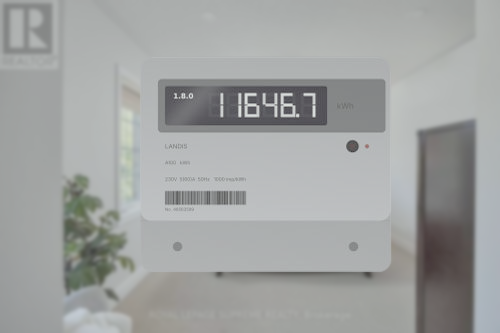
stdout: {"value": 11646.7, "unit": "kWh"}
